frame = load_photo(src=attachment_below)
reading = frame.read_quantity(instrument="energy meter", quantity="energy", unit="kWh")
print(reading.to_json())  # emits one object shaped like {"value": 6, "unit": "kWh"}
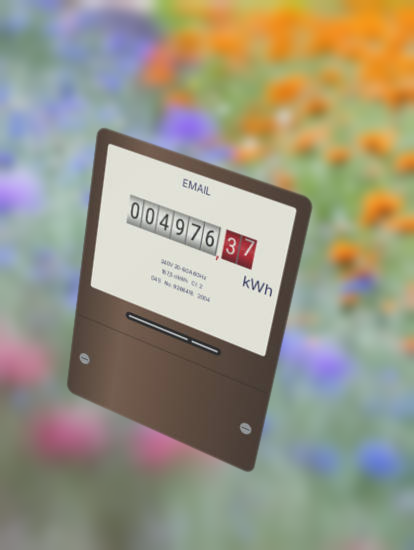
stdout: {"value": 4976.37, "unit": "kWh"}
